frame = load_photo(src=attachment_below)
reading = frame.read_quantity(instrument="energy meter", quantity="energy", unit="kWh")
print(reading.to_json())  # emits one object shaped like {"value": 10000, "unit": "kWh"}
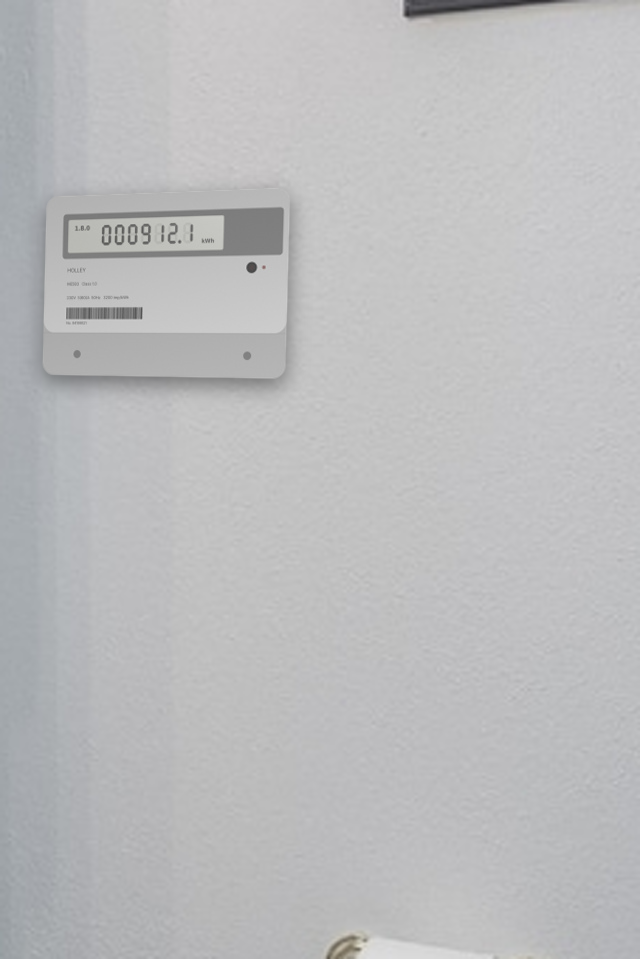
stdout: {"value": 912.1, "unit": "kWh"}
